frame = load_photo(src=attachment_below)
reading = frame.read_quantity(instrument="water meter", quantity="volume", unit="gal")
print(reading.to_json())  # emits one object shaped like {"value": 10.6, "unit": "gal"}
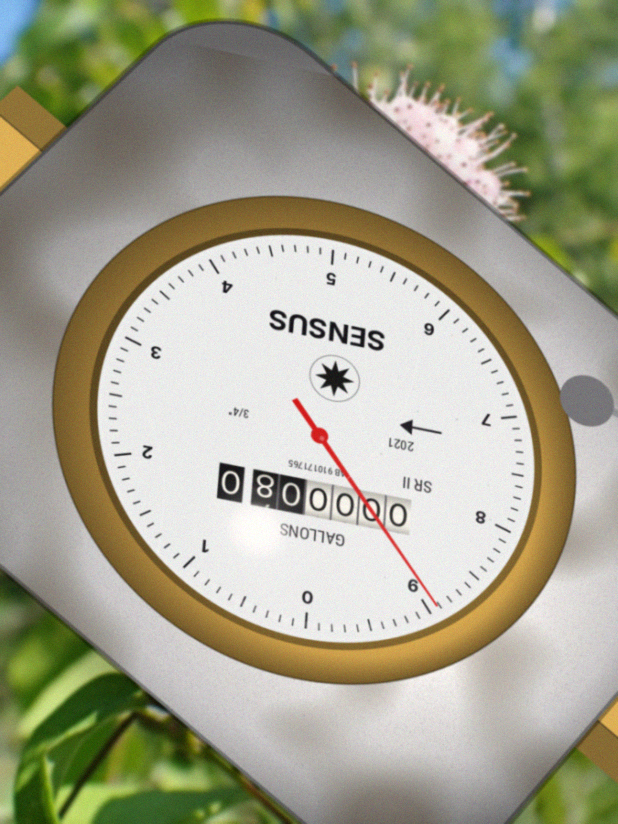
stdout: {"value": 78.9, "unit": "gal"}
